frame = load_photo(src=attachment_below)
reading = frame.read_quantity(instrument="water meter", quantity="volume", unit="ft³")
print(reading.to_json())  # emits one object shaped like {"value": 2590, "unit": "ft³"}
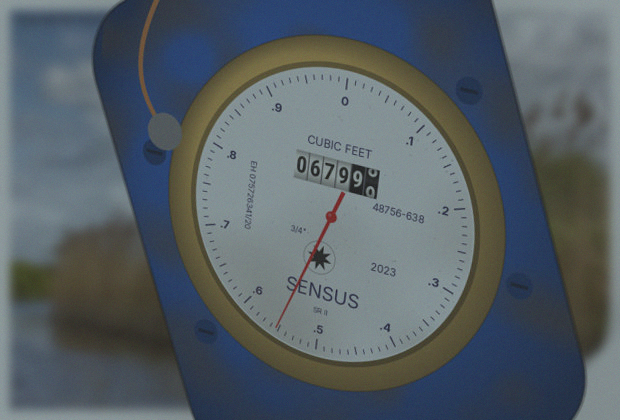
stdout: {"value": 67998.55, "unit": "ft³"}
